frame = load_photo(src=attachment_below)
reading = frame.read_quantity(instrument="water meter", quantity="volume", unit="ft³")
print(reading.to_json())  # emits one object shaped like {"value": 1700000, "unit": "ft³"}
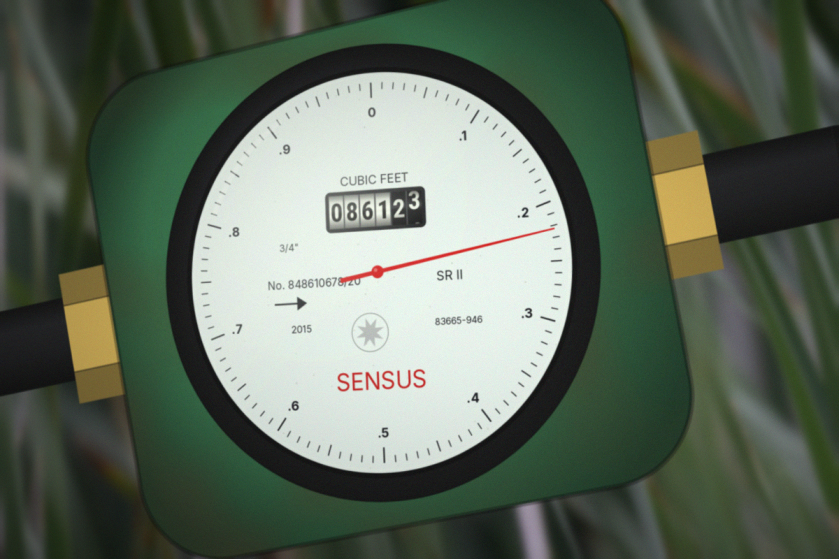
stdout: {"value": 86123.22, "unit": "ft³"}
